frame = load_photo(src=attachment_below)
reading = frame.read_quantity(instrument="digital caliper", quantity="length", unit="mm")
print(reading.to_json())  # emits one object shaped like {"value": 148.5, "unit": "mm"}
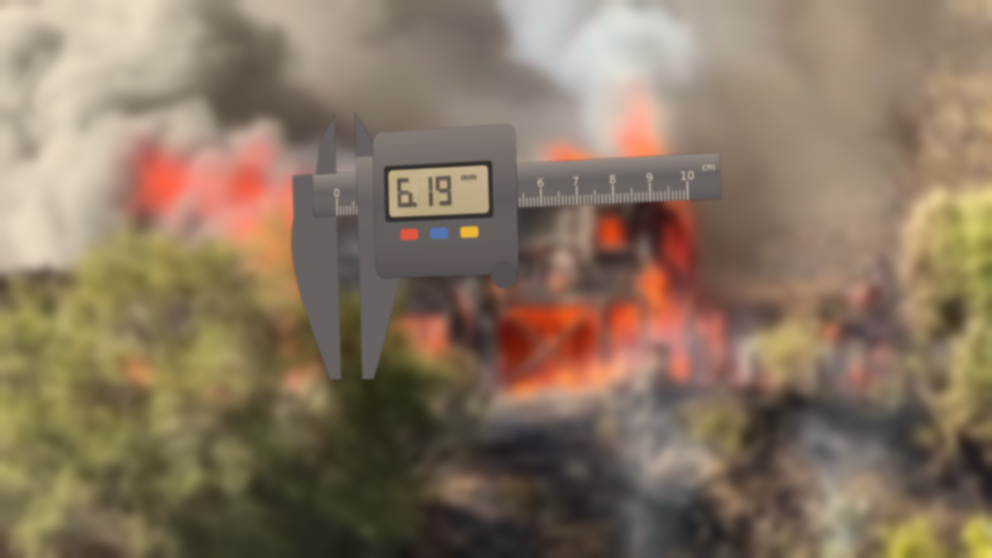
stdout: {"value": 6.19, "unit": "mm"}
